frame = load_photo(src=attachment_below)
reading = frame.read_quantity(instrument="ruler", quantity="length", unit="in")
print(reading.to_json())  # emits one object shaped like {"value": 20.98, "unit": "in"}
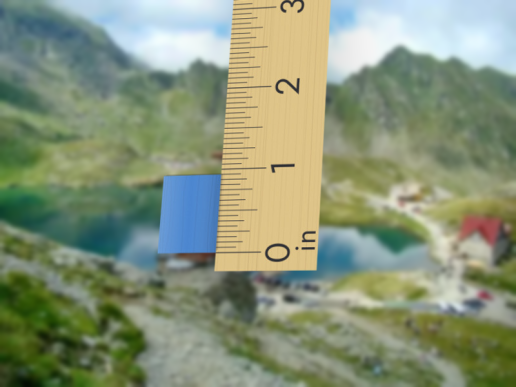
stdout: {"value": 0.9375, "unit": "in"}
